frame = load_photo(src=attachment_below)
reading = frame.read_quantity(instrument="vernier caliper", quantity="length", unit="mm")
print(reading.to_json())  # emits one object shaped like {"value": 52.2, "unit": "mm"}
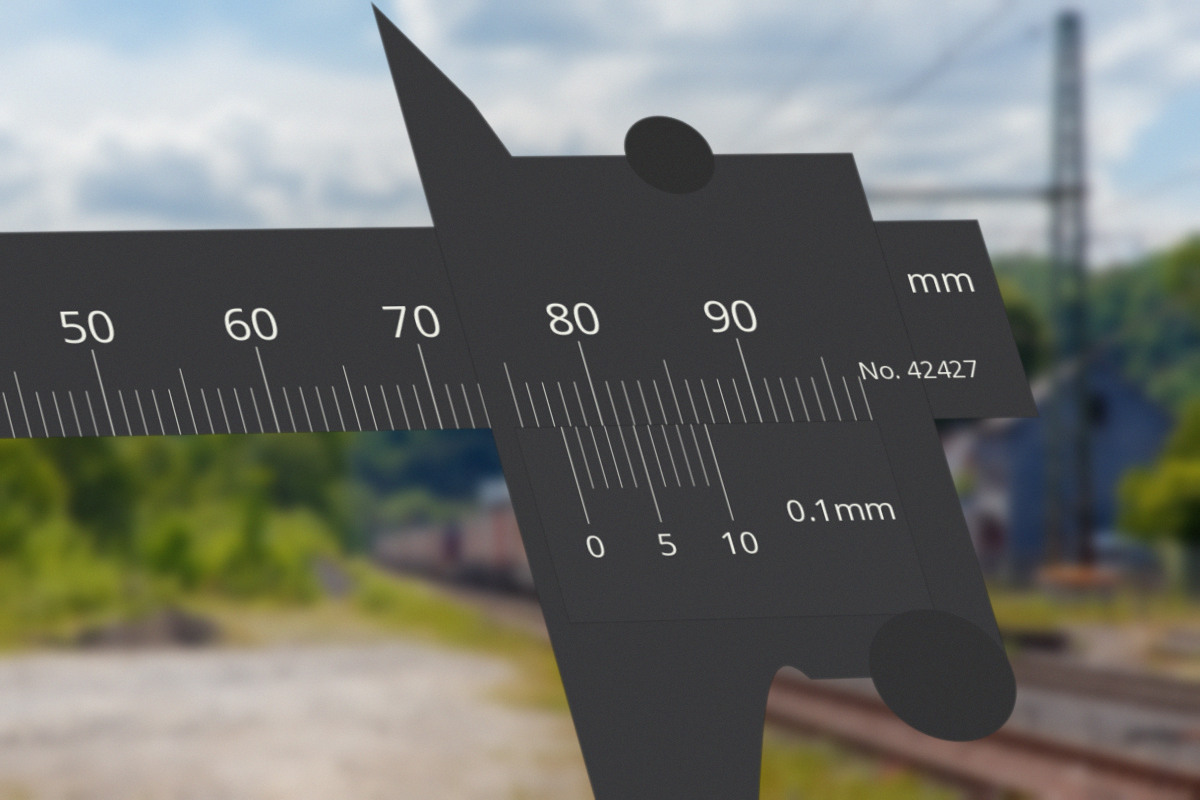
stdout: {"value": 77.4, "unit": "mm"}
